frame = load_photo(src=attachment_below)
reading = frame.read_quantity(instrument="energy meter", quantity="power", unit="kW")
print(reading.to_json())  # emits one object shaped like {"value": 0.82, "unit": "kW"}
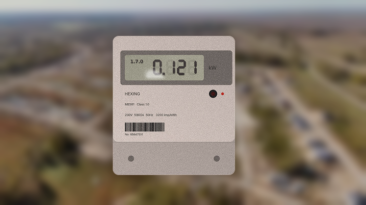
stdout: {"value": 0.121, "unit": "kW"}
